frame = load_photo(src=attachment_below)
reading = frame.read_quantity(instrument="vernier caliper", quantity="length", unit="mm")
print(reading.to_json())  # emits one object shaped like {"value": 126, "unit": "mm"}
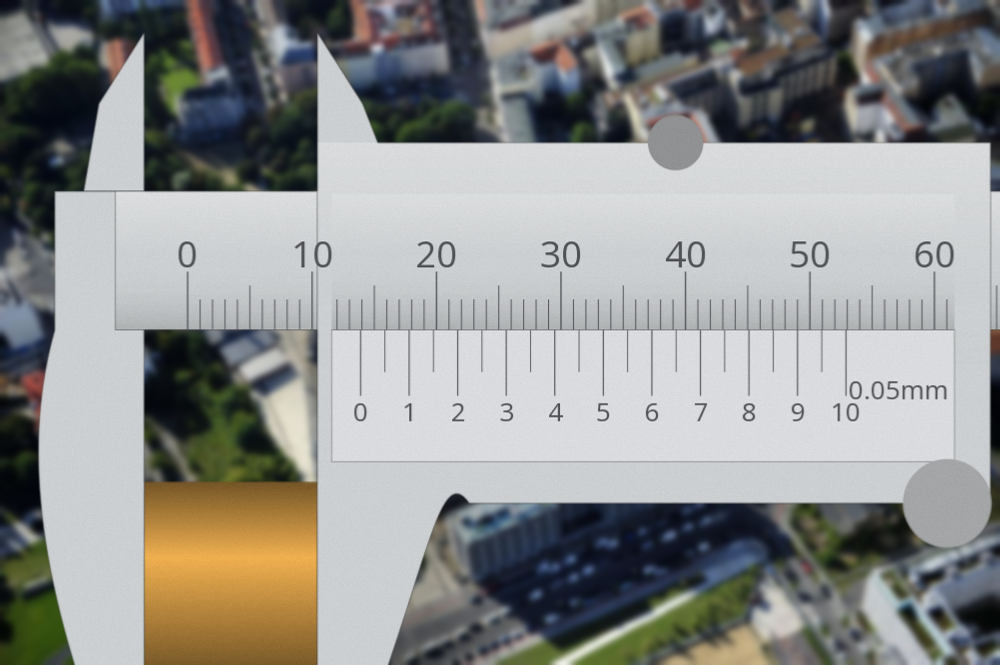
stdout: {"value": 13.9, "unit": "mm"}
